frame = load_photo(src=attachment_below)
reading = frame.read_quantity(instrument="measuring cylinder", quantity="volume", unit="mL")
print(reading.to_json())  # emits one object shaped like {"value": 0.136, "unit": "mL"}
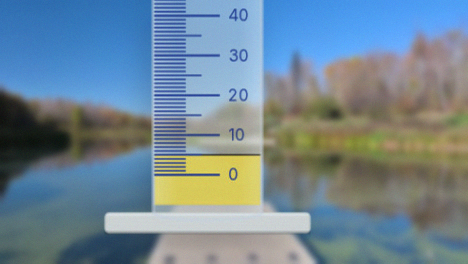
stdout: {"value": 5, "unit": "mL"}
